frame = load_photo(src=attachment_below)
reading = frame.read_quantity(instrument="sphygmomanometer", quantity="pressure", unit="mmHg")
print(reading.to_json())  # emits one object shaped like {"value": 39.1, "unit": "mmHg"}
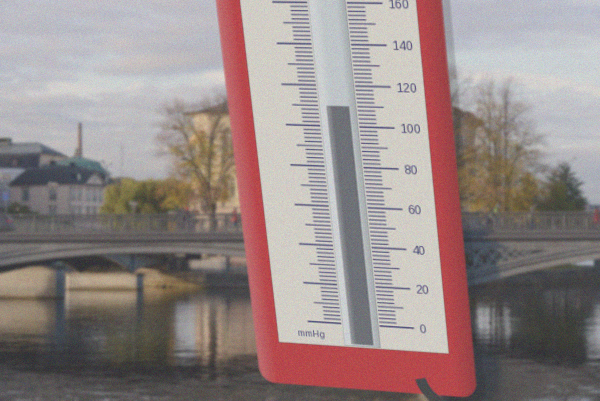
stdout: {"value": 110, "unit": "mmHg"}
